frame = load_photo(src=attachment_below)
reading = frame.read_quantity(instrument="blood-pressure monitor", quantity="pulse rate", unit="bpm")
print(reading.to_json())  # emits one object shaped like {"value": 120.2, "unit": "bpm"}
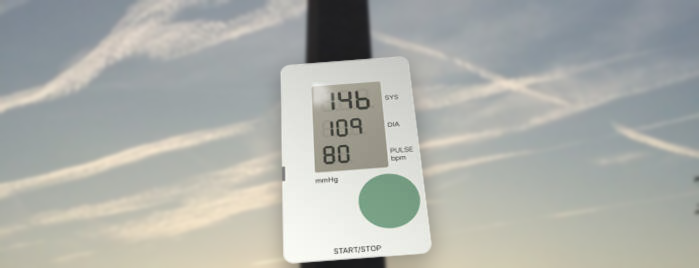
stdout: {"value": 80, "unit": "bpm"}
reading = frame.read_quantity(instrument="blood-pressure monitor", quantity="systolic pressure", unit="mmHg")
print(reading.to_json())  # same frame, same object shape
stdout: {"value": 146, "unit": "mmHg"}
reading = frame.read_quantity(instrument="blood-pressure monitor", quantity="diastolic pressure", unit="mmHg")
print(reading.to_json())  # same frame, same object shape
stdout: {"value": 109, "unit": "mmHg"}
